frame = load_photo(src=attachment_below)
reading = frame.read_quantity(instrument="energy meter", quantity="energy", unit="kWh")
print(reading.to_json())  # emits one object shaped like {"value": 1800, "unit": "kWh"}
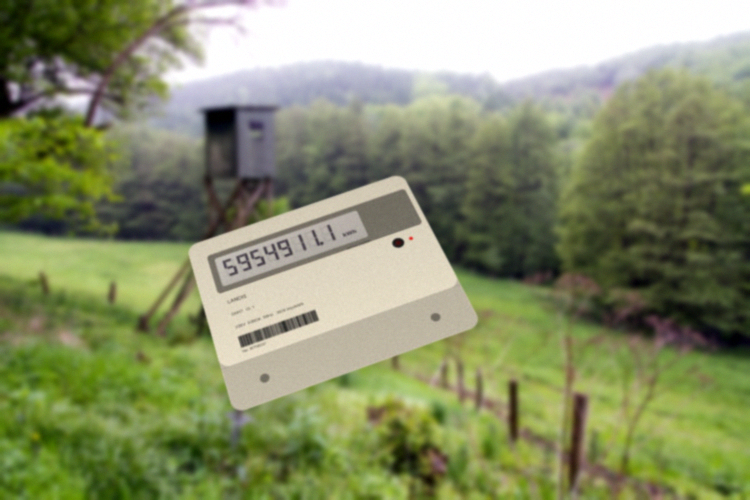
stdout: {"value": 5954911.1, "unit": "kWh"}
